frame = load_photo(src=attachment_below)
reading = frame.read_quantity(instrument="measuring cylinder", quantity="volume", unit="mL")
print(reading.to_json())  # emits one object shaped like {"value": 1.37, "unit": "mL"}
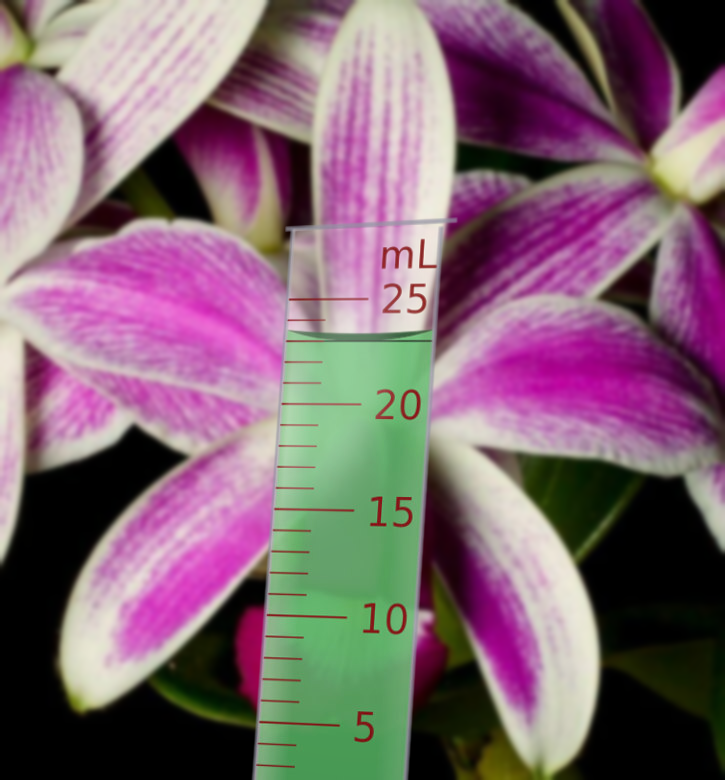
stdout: {"value": 23, "unit": "mL"}
